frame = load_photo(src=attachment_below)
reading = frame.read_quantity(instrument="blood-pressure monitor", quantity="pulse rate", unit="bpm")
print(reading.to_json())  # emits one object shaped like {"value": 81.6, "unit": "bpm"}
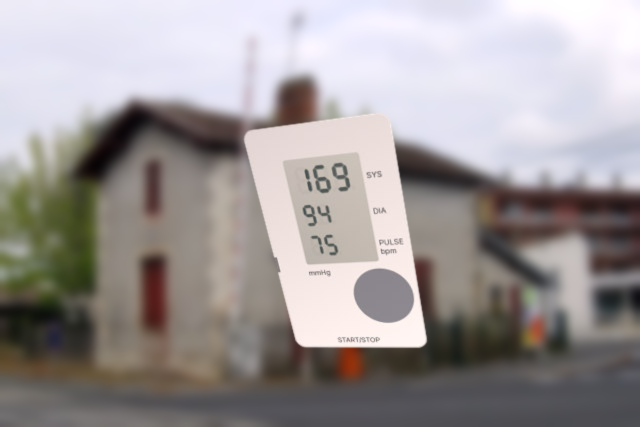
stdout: {"value": 75, "unit": "bpm"}
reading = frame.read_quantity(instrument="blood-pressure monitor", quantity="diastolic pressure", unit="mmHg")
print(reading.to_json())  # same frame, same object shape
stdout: {"value": 94, "unit": "mmHg"}
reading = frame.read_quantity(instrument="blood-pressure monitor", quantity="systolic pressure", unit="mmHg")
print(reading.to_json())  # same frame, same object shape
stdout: {"value": 169, "unit": "mmHg"}
